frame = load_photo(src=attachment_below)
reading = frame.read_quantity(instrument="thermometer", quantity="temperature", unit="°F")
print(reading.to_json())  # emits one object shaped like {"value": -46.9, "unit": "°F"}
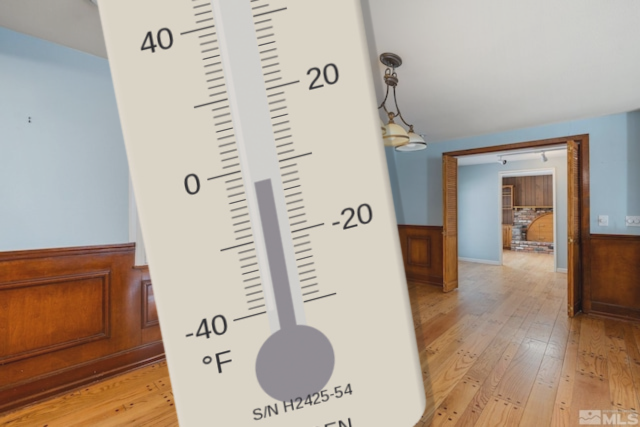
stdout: {"value": -4, "unit": "°F"}
